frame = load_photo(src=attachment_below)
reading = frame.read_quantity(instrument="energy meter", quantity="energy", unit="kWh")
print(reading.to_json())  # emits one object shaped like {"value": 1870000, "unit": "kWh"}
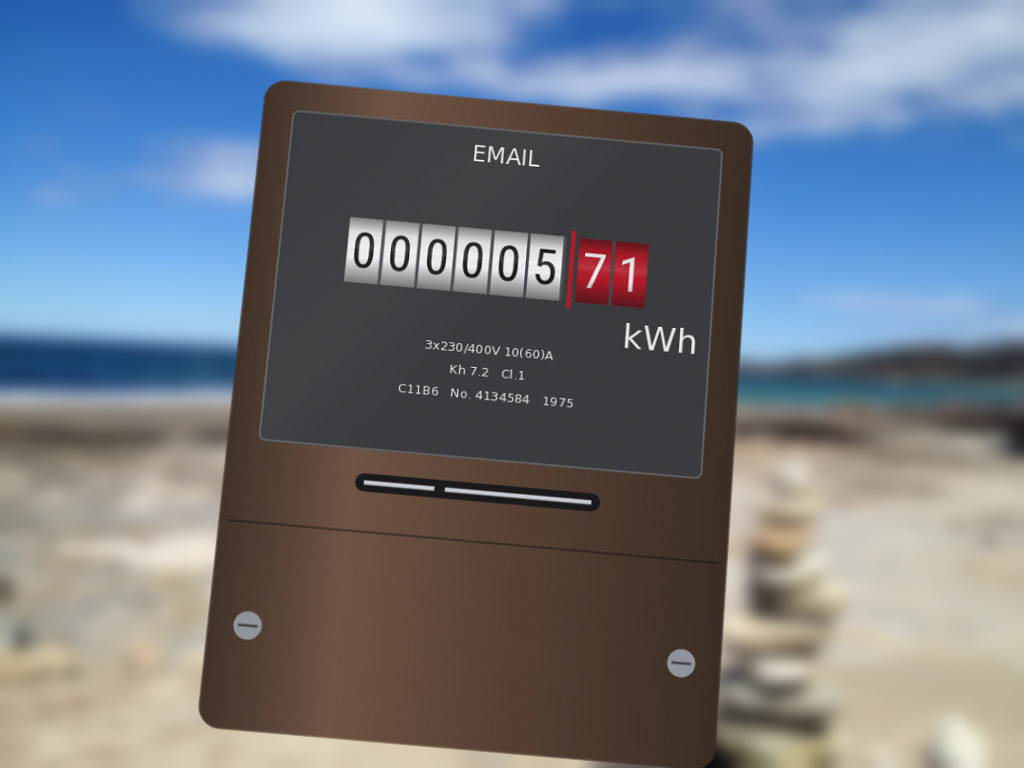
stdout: {"value": 5.71, "unit": "kWh"}
